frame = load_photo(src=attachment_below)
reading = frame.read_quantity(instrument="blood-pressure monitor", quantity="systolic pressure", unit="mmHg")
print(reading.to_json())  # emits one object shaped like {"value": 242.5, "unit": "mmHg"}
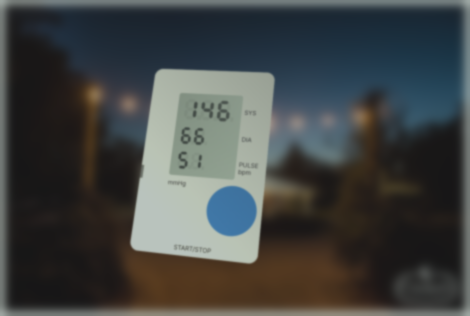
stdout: {"value": 146, "unit": "mmHg"}
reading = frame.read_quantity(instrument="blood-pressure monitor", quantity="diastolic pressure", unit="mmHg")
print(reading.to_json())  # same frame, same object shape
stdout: {"value": 66, "unit": "mmHg"}
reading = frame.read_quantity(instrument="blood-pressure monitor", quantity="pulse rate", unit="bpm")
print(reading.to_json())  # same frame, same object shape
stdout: {"value": 51, "unit": "bpm"}
